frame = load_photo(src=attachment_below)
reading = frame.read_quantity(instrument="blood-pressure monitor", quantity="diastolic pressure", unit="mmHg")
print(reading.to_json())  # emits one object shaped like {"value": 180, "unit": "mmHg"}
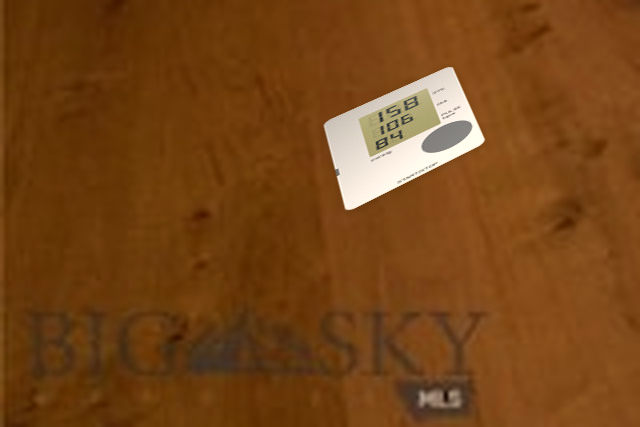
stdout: {"value": 106, "unit": "mmHg"}
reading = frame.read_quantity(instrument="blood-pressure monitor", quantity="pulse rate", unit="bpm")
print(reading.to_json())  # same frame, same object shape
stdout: {"value": 84, "unit": "bpm"}
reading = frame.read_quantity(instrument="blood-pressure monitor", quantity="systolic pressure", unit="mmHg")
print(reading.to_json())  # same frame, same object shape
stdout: {"value": 158, "unit": "mmHg"}
